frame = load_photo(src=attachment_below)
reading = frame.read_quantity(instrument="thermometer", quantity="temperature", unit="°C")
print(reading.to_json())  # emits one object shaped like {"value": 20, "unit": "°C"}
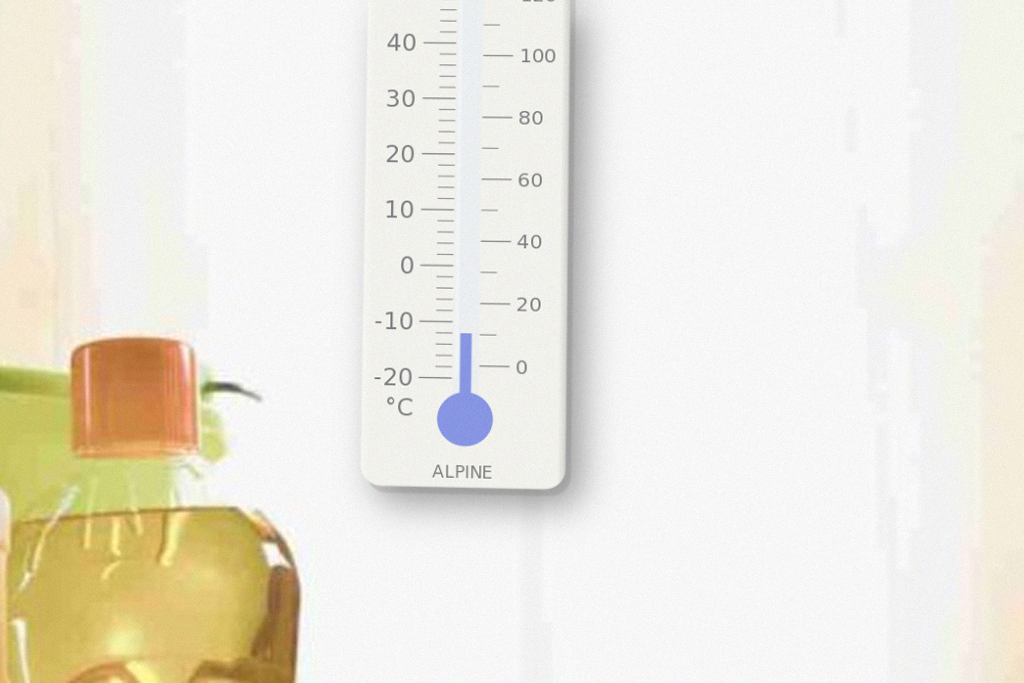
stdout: {"value": -12, "unit": "°C"}
